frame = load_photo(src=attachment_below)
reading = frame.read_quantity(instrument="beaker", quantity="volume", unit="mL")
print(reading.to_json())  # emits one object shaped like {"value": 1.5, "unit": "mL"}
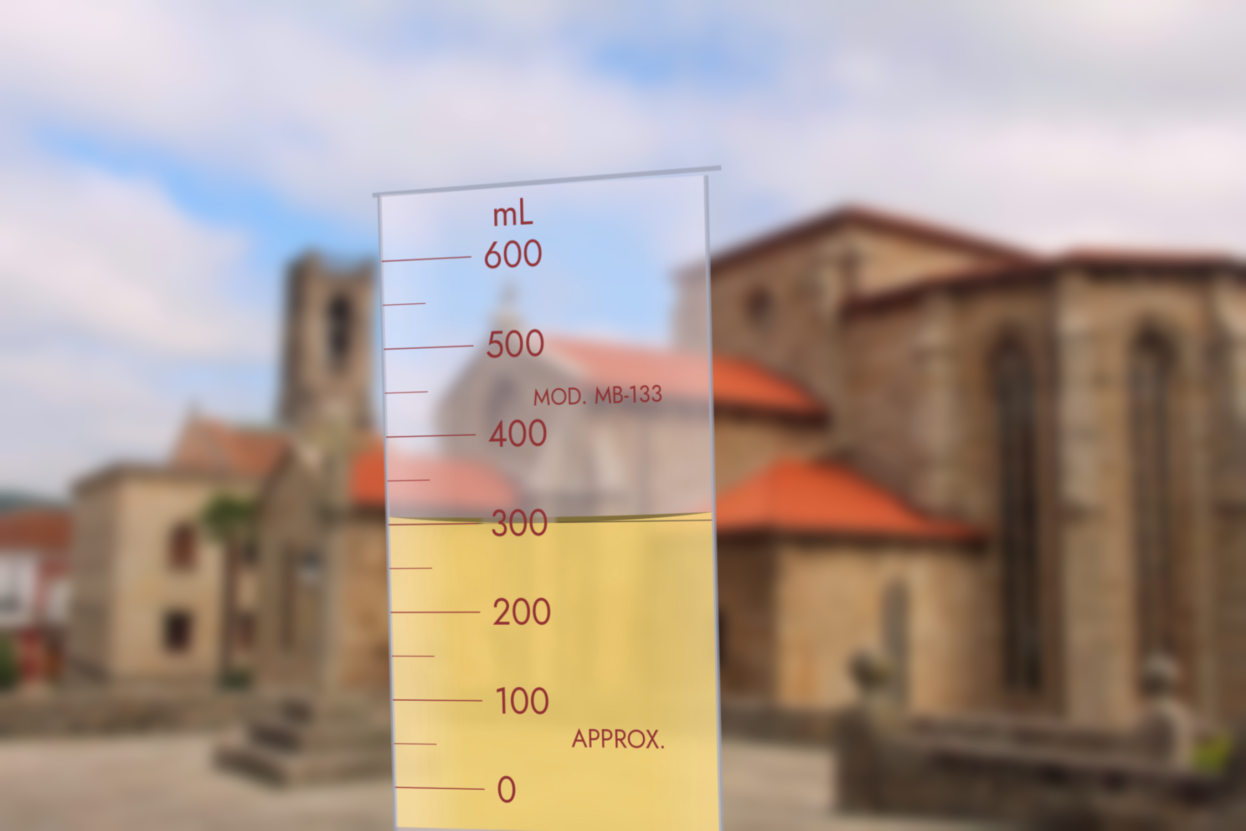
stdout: {"value": 300, "unit": "mL"}
